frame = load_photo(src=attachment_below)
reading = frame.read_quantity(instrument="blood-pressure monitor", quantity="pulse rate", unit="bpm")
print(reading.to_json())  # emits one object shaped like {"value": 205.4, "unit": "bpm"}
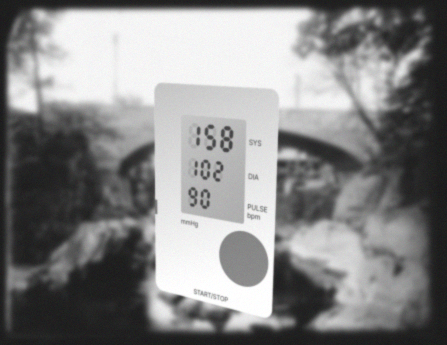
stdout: {"value": 90, "unit": "bpm"}
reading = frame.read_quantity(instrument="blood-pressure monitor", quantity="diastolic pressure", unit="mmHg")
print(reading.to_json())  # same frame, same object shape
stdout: {"value": 102, "unit": "mmHg"}
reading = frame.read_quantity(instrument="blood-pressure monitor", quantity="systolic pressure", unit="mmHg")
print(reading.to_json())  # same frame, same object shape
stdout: {"value": 158, "unit": "mmHg"}
